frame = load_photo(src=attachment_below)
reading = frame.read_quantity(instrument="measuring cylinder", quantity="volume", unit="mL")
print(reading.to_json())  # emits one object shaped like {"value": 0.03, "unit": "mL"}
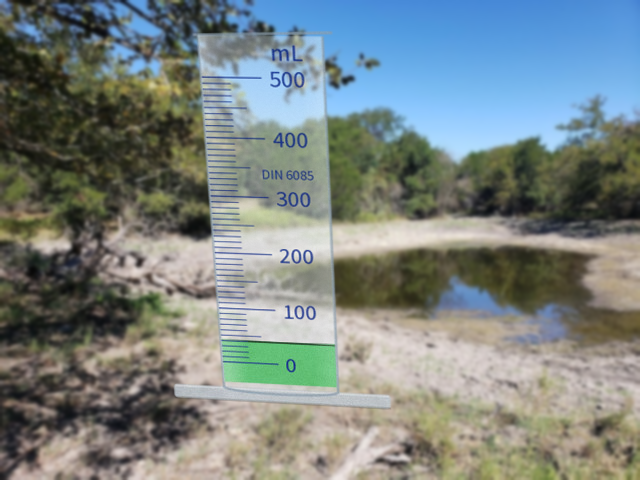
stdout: {"value": 40, "unit": "mL"}
